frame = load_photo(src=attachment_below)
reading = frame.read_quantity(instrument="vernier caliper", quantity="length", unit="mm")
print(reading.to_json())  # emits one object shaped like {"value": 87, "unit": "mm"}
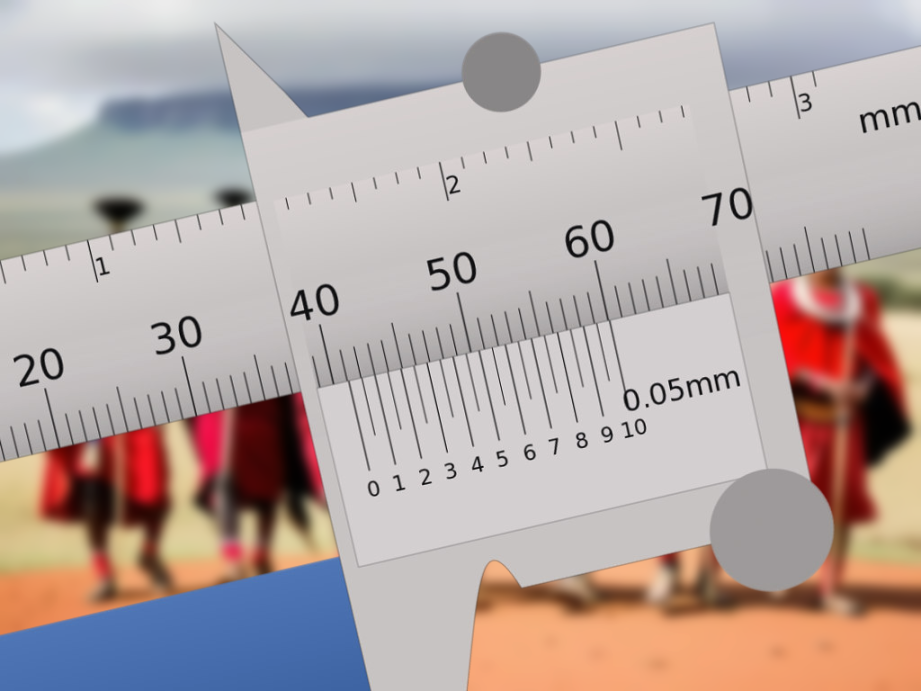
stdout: {"value": 41.1, "unit": "mm"}
